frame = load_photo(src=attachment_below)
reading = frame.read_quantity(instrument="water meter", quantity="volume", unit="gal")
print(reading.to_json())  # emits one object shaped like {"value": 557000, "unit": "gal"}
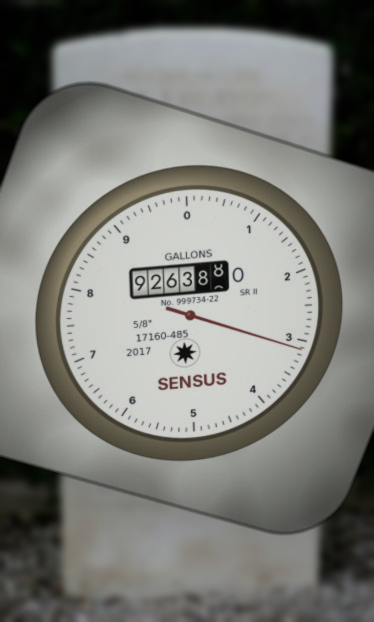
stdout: {"value": 9263883.1, "unit": "gal"}
